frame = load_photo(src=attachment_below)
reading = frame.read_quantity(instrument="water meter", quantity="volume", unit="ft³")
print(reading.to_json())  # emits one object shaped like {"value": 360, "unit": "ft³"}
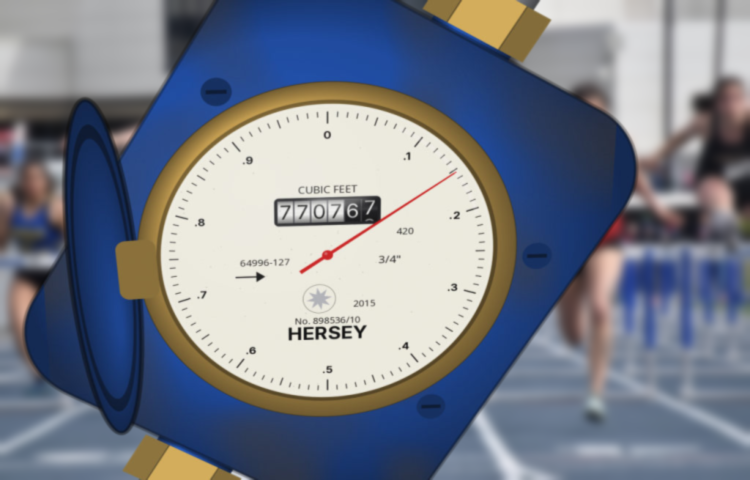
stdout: {"value": 770767.15, "unit": "ft³"}
